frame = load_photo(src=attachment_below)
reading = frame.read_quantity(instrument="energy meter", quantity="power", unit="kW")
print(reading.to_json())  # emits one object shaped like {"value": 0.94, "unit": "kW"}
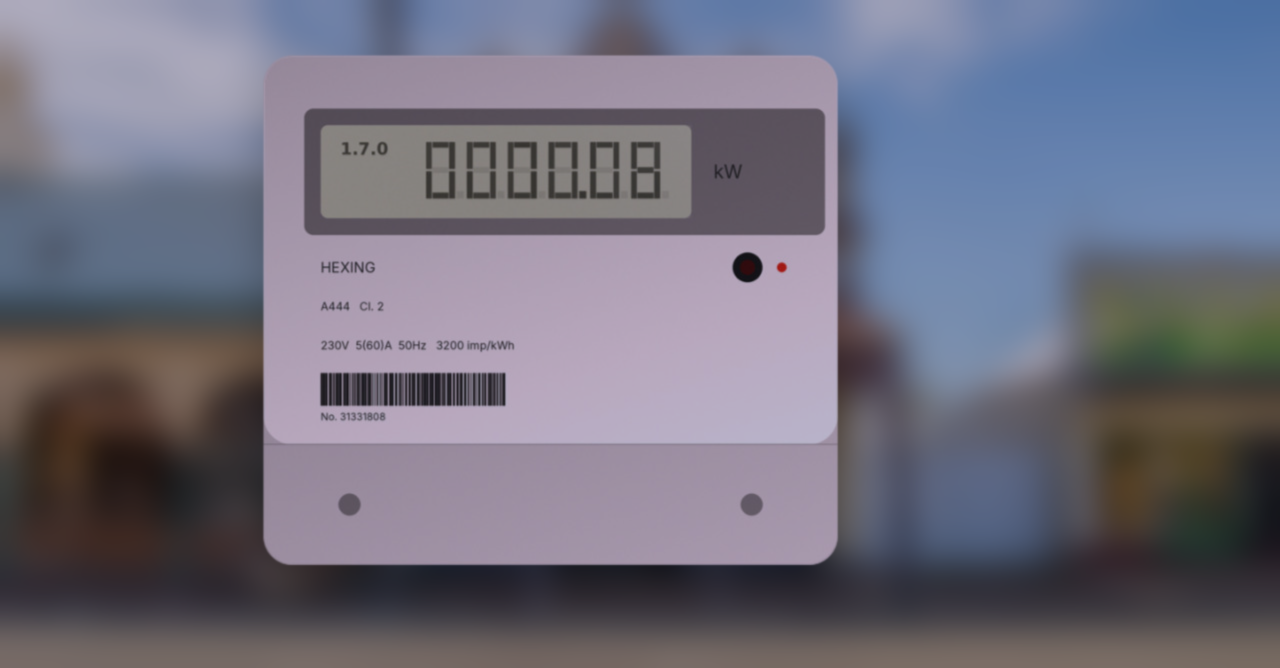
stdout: {"value": 0.08, "unit": "kW"}
